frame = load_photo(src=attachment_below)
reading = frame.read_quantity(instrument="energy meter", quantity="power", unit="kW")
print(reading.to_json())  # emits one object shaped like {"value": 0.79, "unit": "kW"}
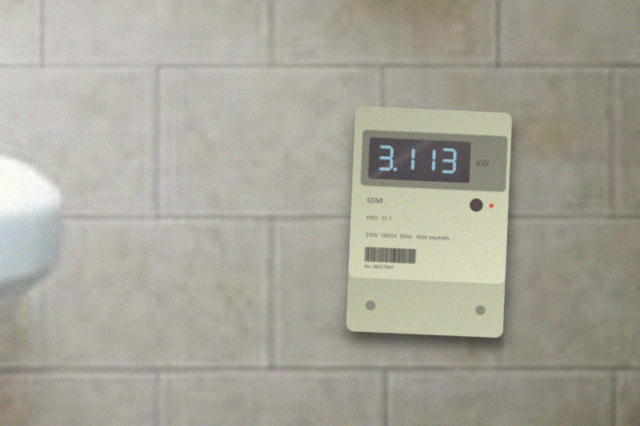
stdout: {"value": 3.113, "unit": "kW"}
